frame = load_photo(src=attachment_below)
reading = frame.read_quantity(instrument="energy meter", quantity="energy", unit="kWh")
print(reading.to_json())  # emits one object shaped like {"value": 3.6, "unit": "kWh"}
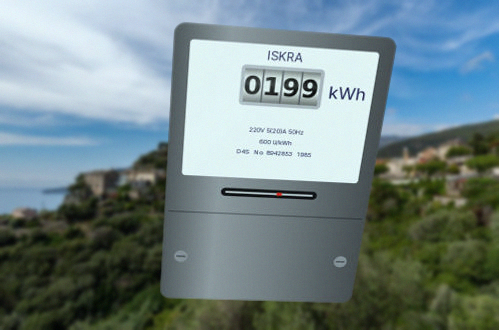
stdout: {"value": 199, "unit": "kWh"}
